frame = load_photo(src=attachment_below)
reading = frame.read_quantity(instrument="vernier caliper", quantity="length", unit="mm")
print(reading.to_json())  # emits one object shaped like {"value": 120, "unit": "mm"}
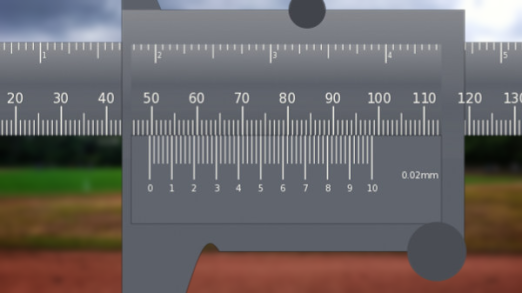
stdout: {"value": 49.5, "unit": "mm"}
